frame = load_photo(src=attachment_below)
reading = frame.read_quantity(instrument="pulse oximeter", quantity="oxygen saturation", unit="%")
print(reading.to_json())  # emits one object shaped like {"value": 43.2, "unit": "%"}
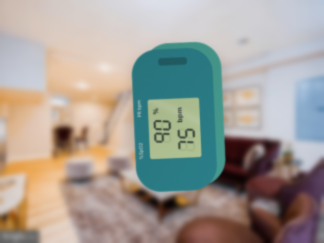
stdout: {"value": 90, "unit": "%"}
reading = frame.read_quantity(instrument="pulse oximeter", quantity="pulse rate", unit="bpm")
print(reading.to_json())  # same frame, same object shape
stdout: {"value": 75, "unit": "bpm"}
